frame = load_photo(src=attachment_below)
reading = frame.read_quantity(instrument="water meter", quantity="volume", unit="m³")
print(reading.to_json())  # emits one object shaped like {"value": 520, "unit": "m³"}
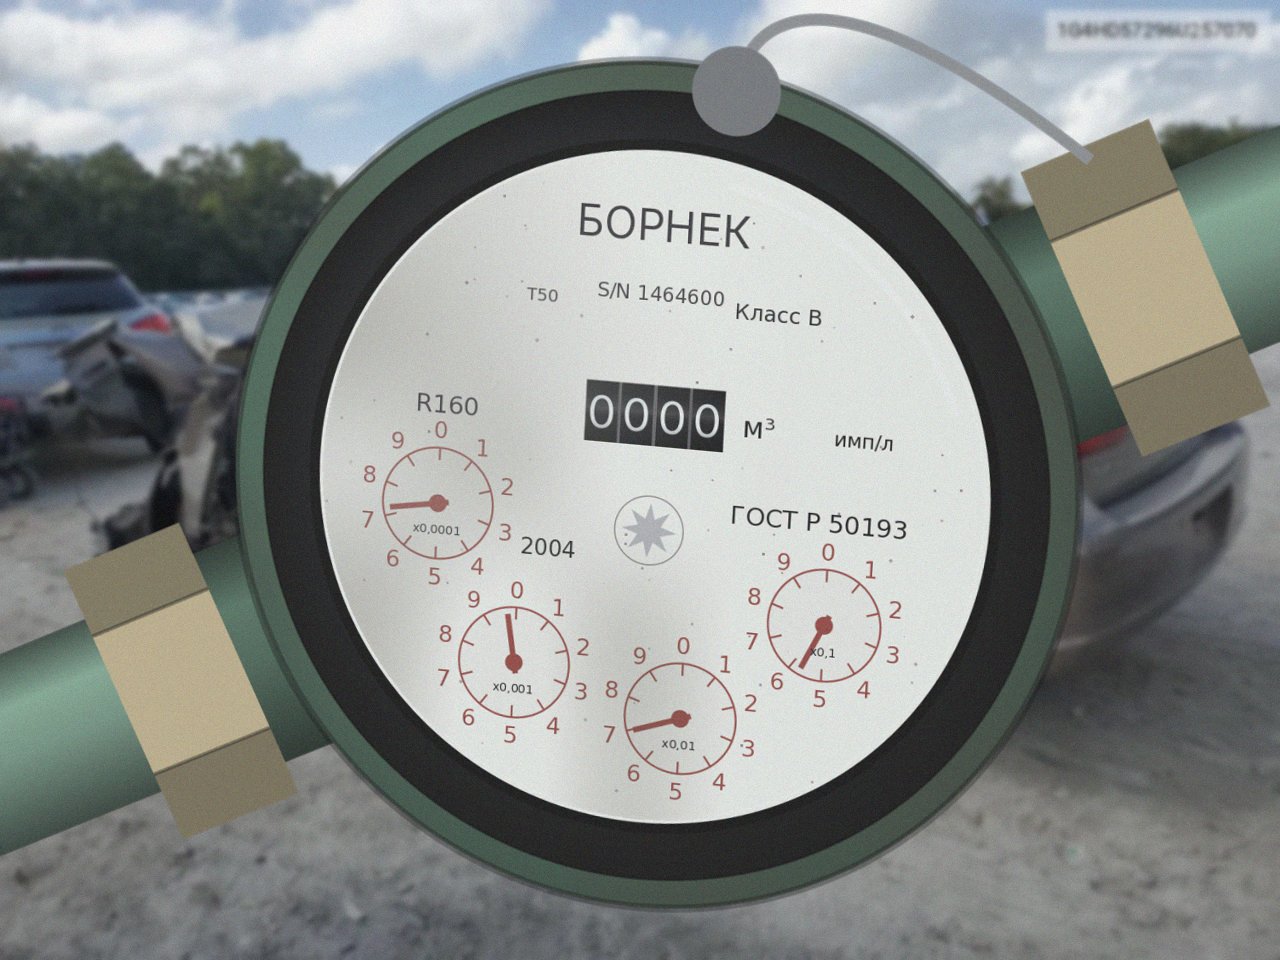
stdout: {"value": 0.5697, "unit": "m³"}
